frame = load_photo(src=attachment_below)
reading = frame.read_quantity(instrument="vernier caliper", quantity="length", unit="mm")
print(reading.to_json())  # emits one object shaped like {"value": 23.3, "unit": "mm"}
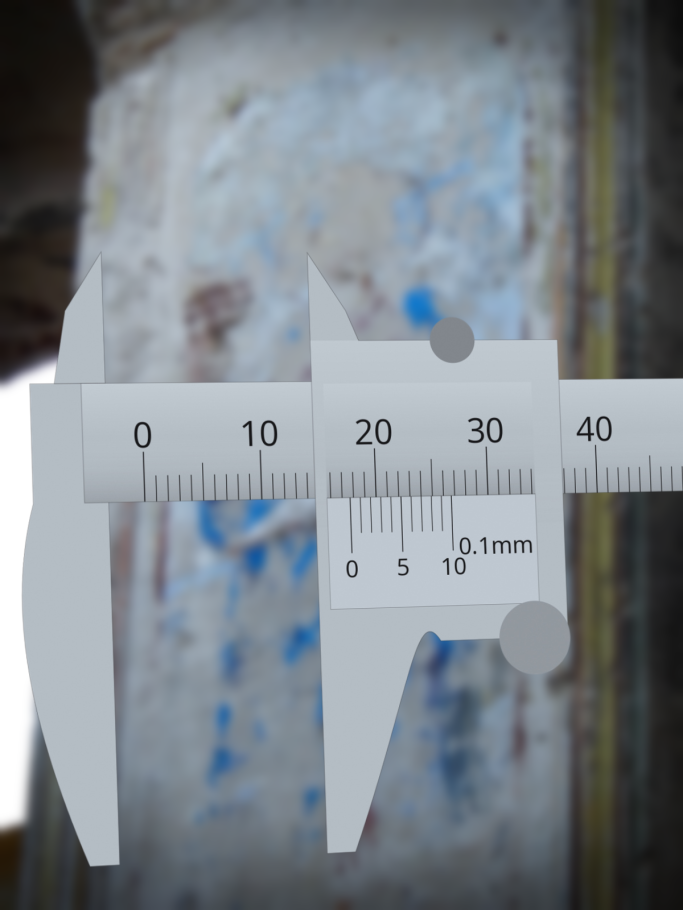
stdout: {"value": 17.7, "unit": "mm"}
